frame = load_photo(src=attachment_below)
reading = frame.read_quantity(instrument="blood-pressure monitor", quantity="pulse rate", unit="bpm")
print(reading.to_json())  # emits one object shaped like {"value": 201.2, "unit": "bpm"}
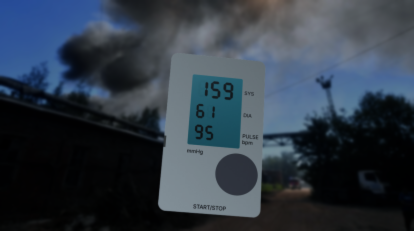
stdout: {"value": 95, "unit": "bpm"}
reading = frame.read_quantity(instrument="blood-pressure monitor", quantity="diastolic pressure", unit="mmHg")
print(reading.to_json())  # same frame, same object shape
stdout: {"value": 61, "unit": "mmHg"}
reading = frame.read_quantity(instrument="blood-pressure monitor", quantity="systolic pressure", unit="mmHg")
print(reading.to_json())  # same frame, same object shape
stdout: {"value": 159, "unit": "mmHg"}
